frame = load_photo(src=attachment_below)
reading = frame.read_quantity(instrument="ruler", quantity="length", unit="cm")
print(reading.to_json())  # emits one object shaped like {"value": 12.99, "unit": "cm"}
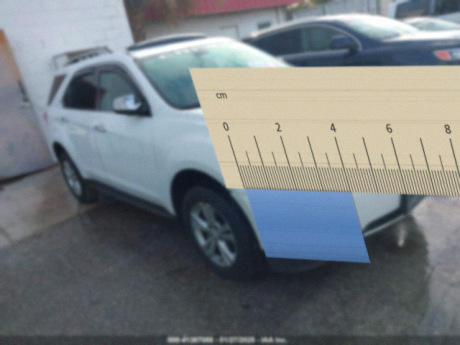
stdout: {"value": 4, "unit": "cm"}
